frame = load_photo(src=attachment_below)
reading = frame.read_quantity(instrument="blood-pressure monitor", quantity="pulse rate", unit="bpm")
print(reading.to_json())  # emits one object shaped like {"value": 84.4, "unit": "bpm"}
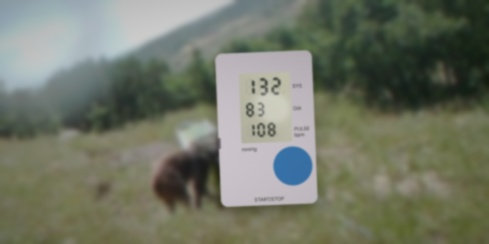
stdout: {"value": 108, "unit": "bpm"}
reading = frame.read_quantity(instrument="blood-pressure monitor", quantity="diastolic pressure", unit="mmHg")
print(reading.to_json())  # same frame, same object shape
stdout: {"value": 83, "unit": "mmHg"}
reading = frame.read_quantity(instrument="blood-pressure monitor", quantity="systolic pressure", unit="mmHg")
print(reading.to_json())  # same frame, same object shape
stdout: {"value": 132, "unit": "mmHg"}
